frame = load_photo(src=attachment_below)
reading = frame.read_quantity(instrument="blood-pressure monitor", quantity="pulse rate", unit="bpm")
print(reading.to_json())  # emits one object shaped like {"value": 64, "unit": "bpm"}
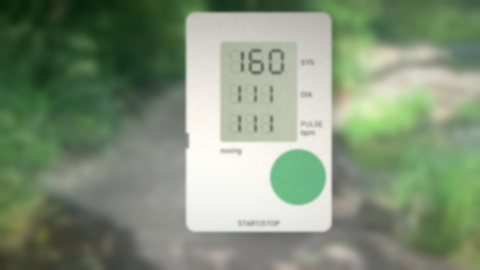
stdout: {"value": 111, "unit": "bpm"}
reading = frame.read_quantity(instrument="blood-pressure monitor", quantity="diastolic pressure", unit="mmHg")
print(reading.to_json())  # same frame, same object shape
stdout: {"value": 111, "unit": "mmHg"}
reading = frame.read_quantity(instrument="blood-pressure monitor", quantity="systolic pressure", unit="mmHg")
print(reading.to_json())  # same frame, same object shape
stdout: {"value": 160, "unit": "mmHg"}
